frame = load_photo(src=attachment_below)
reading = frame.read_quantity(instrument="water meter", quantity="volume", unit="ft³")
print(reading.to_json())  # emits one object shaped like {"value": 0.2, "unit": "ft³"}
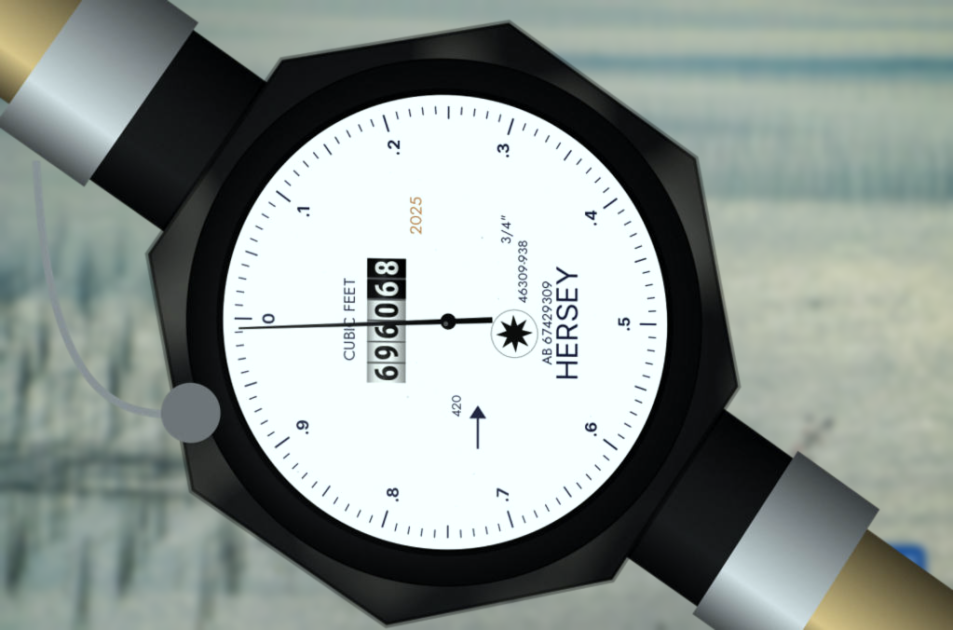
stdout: {"value": 696067.99, "unit": "ft³"}
